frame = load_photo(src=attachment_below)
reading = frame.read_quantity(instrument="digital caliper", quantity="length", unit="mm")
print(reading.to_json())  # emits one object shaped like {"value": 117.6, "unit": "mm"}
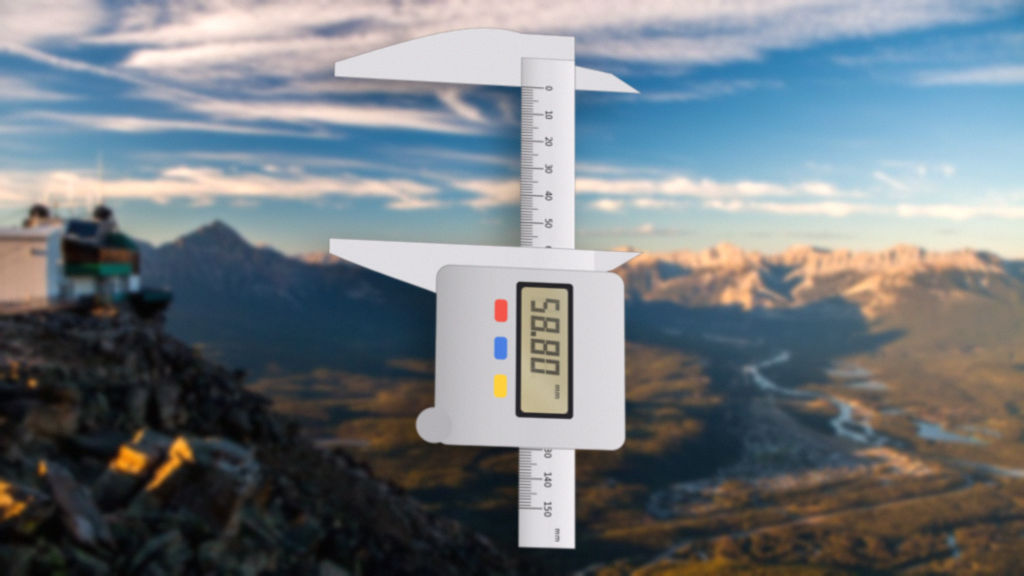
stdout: {"value": 58.80, "unit": "mm"}
